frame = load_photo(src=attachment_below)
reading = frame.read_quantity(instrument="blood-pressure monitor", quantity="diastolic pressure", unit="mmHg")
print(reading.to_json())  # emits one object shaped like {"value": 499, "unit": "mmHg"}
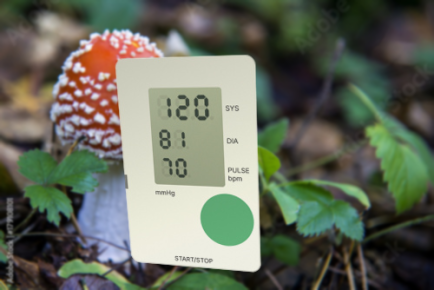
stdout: {"value": 81, "unit": "mmHg"}
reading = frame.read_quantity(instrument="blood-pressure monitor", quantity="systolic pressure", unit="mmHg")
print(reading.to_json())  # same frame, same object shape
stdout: {"value": 120, "unit": "mmHg"}
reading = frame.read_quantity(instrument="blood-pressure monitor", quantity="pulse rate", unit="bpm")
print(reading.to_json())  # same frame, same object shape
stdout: {"value": 70, "unit": "bpm"}
